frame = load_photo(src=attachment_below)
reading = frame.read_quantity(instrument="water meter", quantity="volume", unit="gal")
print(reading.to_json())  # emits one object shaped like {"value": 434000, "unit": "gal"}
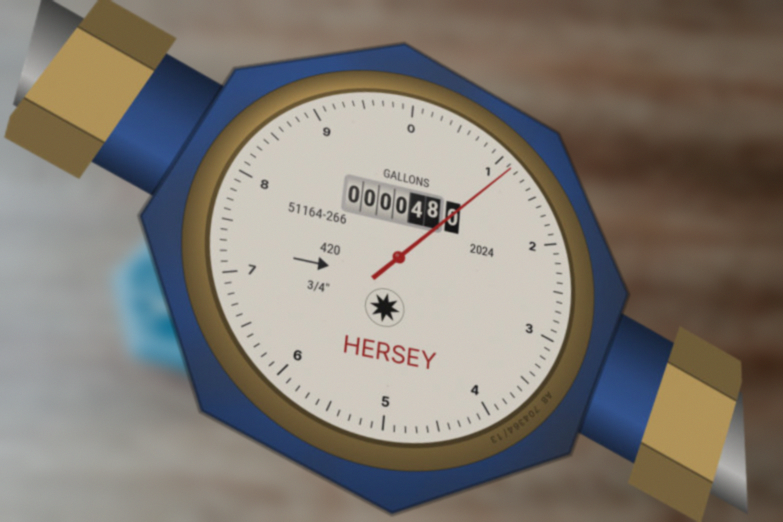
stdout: {"value": 481.1, "unit": "gal"}
